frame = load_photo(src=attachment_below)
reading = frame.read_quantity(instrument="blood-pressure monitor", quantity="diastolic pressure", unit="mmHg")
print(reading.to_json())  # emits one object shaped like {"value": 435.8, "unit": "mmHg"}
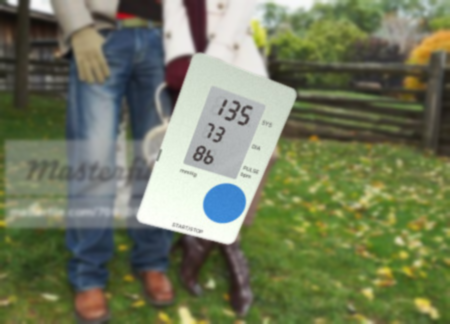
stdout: {"value": 73, "unit": "mmHg"}
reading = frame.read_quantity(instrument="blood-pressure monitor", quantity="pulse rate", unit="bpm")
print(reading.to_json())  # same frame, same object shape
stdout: {"value": 86, "unit": "bpm"}
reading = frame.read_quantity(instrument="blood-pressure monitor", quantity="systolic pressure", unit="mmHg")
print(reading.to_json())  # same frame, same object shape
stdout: {"value": 135, "unit": "mmHg"}
